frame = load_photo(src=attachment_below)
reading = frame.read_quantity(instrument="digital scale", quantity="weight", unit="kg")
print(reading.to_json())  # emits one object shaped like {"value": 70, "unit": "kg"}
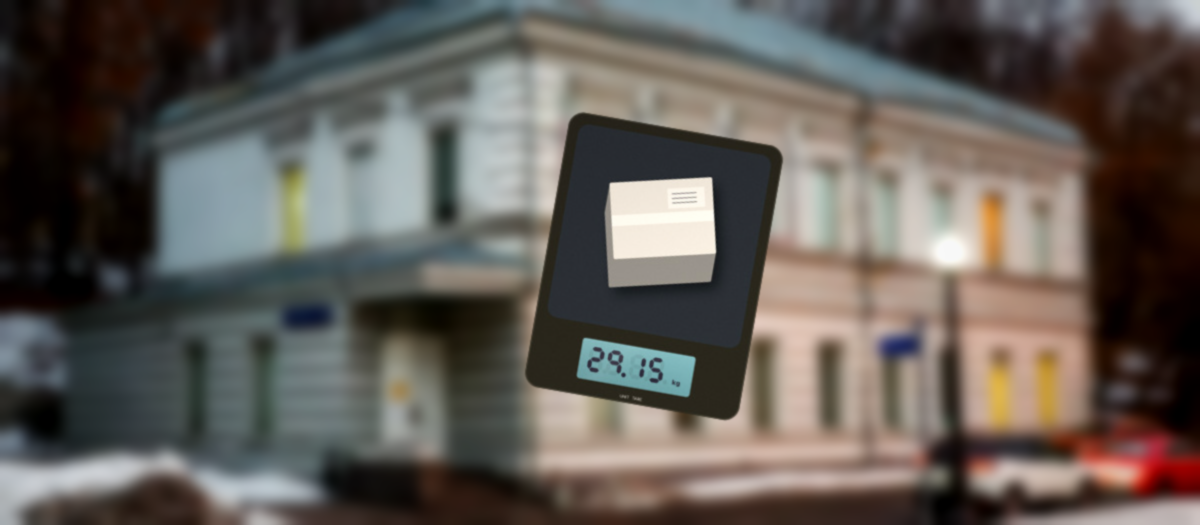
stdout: {"value": 29.15, "unit": "kg"}
